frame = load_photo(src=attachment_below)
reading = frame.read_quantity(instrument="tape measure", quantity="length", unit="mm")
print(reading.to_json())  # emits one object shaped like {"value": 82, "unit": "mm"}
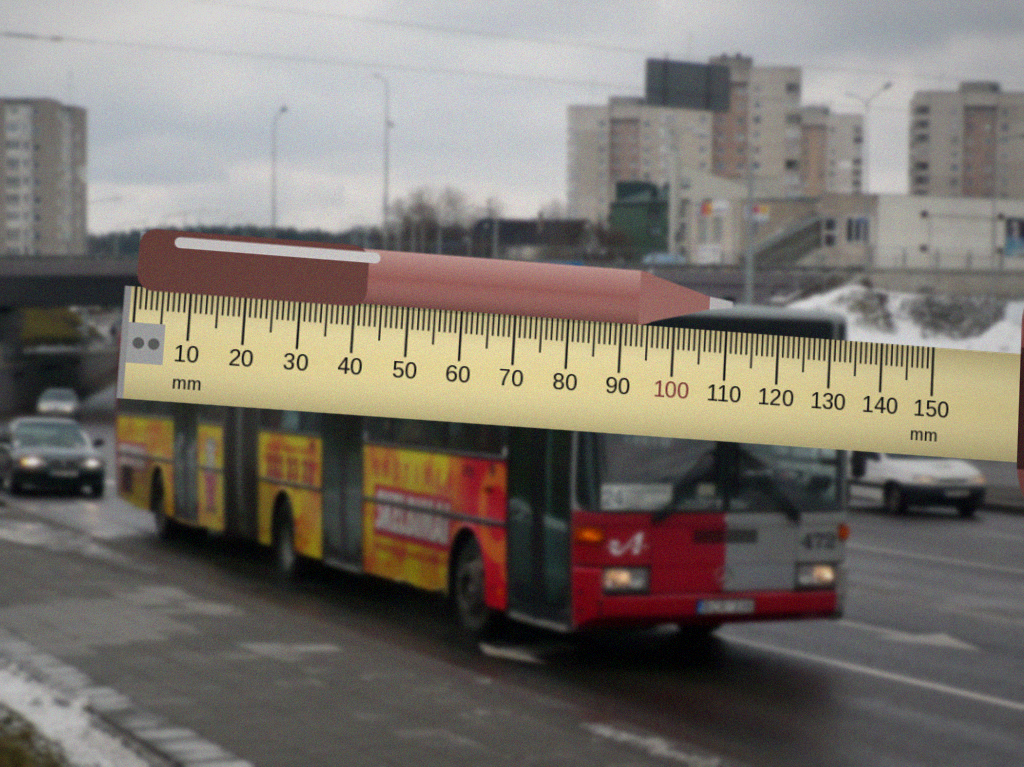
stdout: {"value": 111, "unit": "mm"}
